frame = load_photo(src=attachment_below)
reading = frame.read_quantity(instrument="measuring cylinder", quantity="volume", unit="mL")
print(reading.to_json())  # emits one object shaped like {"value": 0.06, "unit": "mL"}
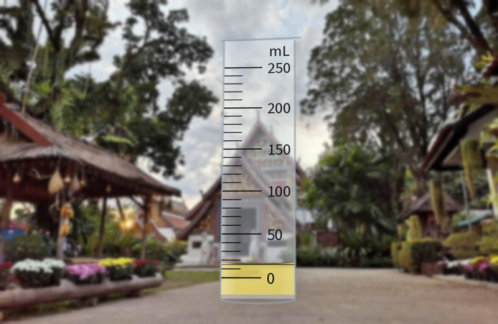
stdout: {"value": 15, "unit": "mL"}
